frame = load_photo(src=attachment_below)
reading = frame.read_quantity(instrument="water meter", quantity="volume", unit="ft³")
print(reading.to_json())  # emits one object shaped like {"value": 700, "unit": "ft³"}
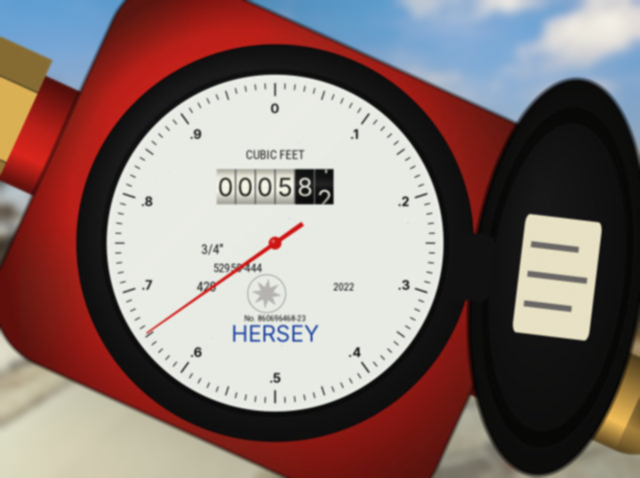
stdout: {"value": 581.65, "unit": "ft³"}
